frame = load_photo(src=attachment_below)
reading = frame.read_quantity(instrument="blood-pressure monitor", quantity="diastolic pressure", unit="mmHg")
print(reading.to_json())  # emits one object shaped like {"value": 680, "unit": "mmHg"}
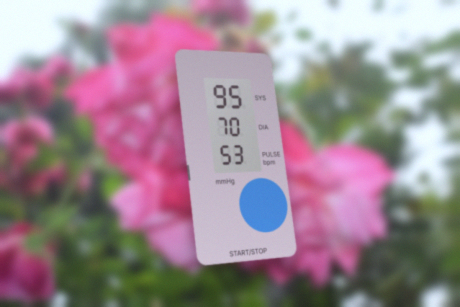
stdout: {"value": 70, "unit": "mmHg"}
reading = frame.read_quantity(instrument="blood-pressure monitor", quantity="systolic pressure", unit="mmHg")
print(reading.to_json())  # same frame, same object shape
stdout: {"value": 95, "unit": "mmHg"}
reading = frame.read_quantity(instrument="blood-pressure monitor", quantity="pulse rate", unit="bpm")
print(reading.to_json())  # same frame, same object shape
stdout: {"value": 53, "unit": "bpm"}
